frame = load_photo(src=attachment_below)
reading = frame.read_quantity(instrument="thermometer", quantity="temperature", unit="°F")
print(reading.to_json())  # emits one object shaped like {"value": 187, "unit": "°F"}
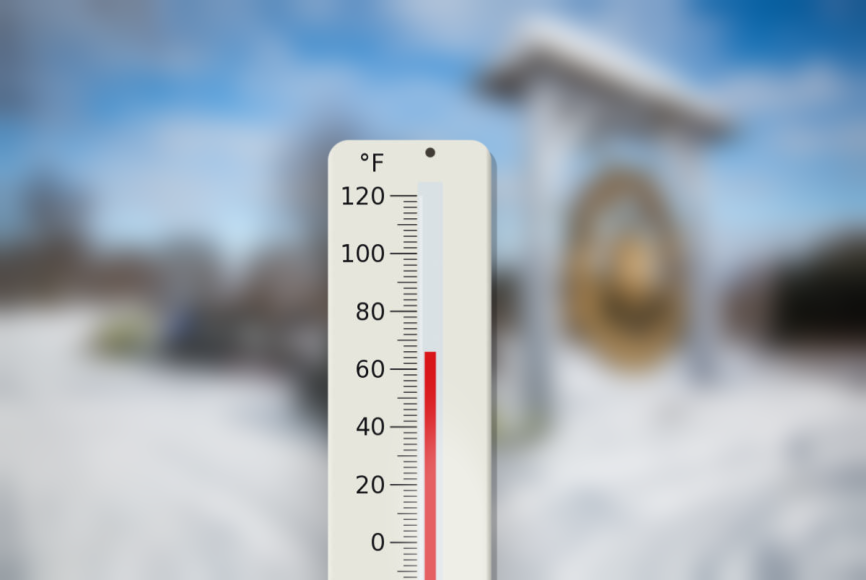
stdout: {"value": 66, "unit": "°F"}
